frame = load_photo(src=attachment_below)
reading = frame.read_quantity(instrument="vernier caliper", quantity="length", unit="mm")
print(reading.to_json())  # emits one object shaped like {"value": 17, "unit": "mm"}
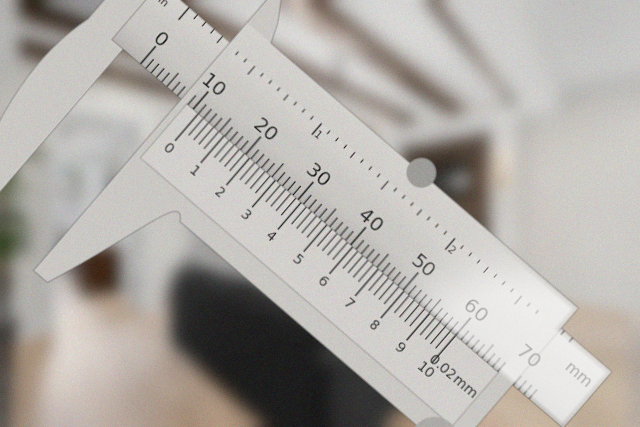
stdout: {"value": 11.0, "unit": "mm"}
